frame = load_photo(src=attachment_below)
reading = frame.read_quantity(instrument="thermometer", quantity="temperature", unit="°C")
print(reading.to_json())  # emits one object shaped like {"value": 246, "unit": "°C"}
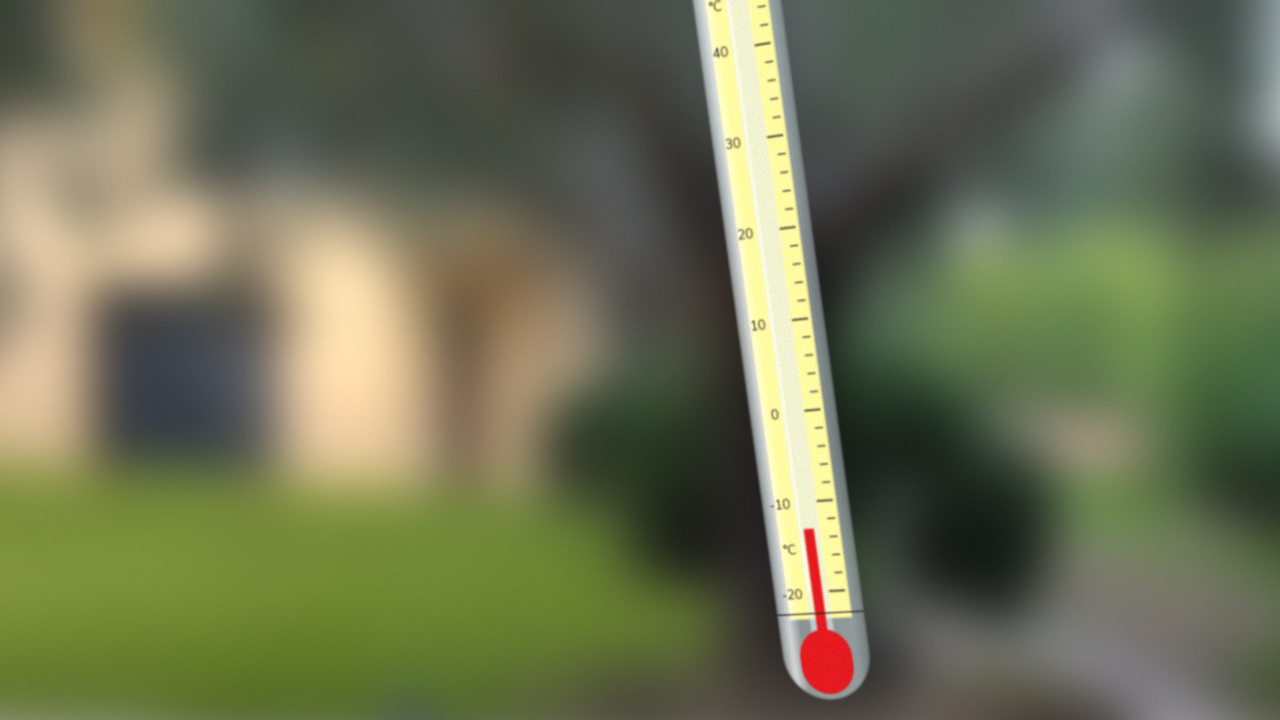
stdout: {"value": -13, "unit": "°C"}
